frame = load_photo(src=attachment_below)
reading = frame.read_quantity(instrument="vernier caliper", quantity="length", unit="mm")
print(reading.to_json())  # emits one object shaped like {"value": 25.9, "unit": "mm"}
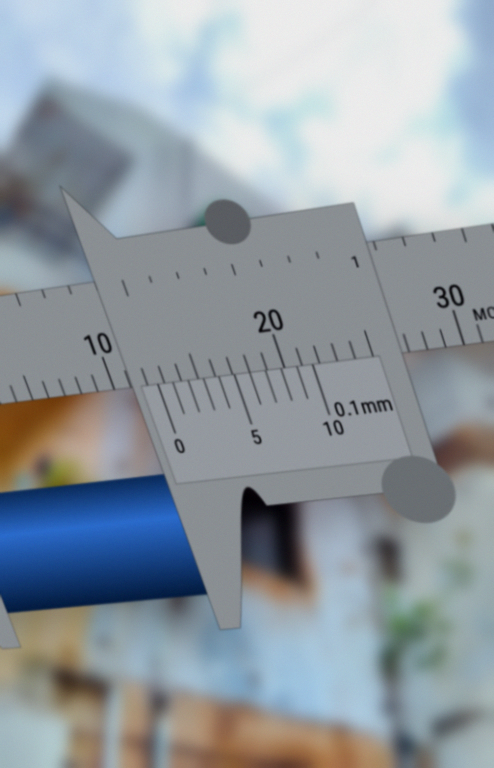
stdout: {"value": 12.6, "unit": "mm"}
